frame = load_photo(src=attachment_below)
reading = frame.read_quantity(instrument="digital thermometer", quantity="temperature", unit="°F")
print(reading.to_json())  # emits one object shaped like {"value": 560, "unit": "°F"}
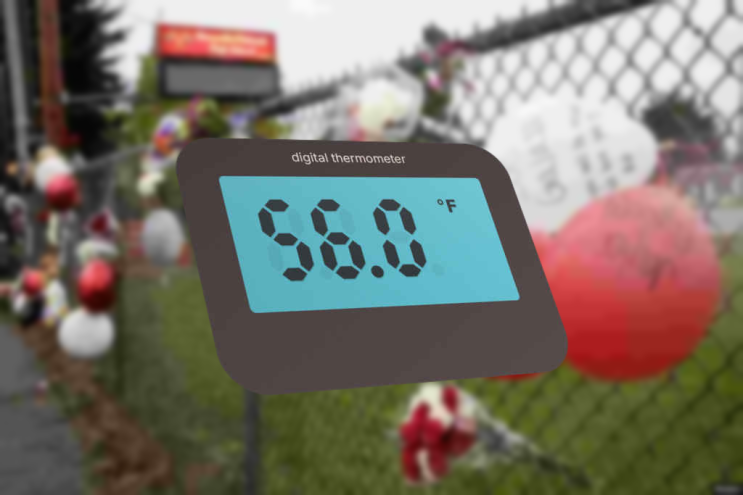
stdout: {"value": 56.0, "unit": "°F"}
